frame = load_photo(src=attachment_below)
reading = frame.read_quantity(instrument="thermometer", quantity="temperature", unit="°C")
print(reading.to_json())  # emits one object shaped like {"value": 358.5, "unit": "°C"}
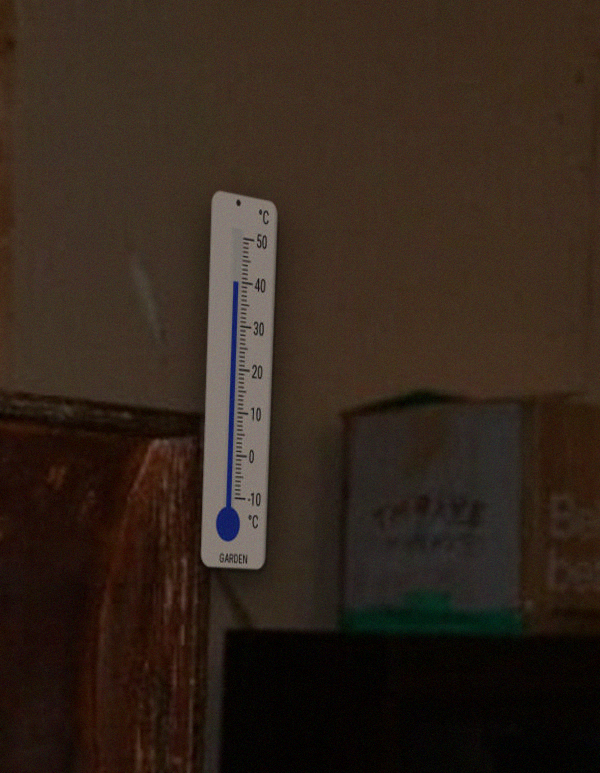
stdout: {"value": 40, "unit": "°C"}
